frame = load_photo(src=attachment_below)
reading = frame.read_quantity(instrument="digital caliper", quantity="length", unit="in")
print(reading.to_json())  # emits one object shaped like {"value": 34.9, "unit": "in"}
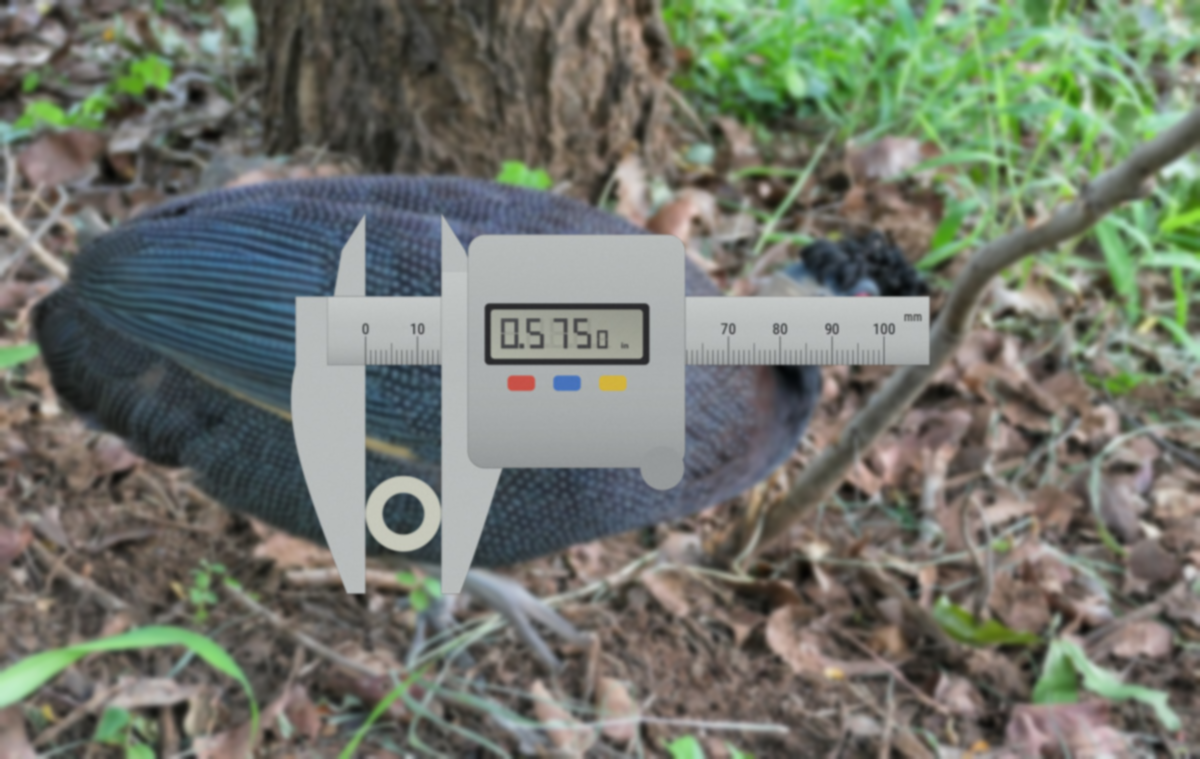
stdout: {"value": 0.5750, "unit": "in"}
